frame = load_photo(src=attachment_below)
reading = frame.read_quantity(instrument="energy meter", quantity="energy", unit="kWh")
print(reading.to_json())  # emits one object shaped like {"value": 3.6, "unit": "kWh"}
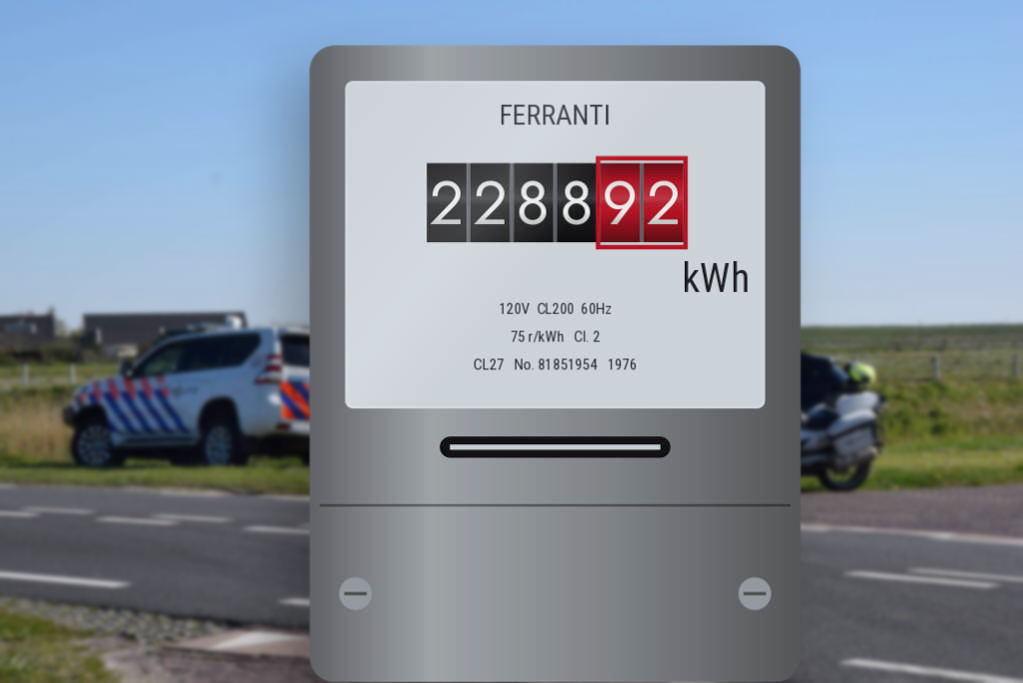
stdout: {"value": 2288.92, "unit": "kWh"}
